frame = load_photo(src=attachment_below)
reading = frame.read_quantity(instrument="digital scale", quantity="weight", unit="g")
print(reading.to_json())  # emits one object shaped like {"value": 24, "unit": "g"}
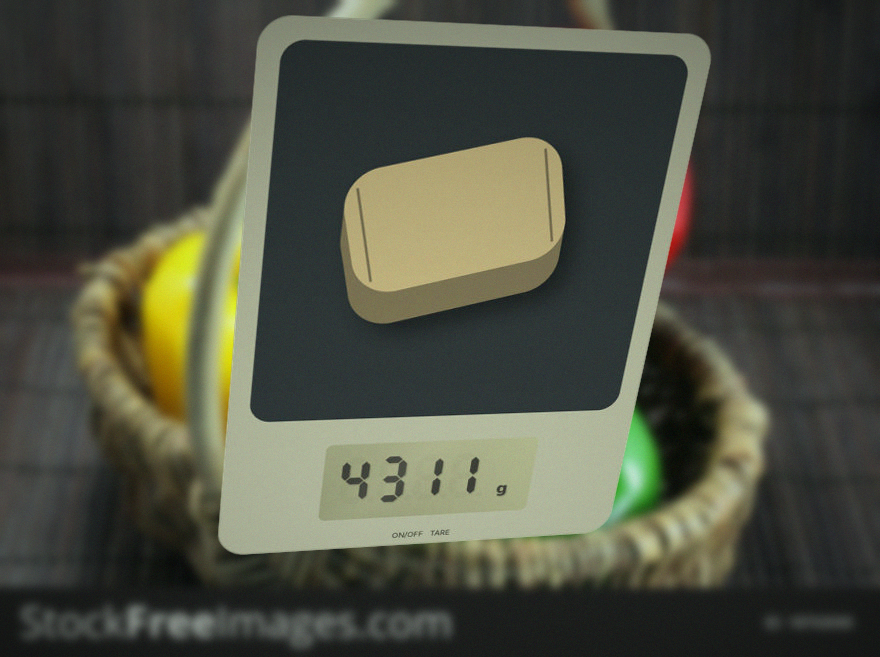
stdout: {"value": 4311, "unit": "g"}
